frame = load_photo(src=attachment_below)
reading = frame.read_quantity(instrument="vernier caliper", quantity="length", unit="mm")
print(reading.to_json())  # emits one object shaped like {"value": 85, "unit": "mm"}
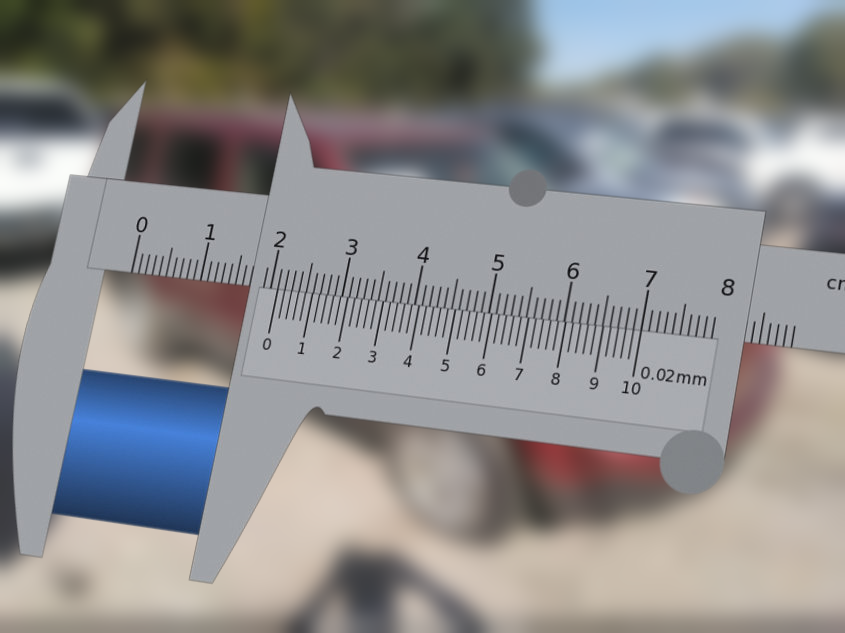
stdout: {"value": 21.0, "unit": "mm"}
